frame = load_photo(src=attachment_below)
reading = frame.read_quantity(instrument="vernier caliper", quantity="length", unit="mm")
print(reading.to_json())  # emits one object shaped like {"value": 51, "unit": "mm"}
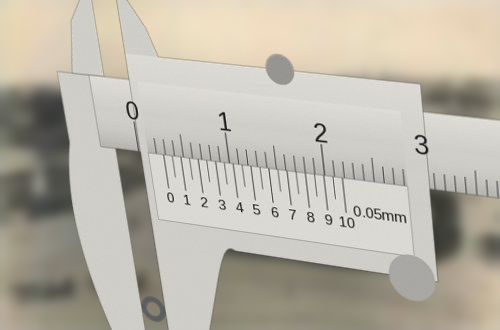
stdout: {"value": 2.8, "unit": "mm"}
